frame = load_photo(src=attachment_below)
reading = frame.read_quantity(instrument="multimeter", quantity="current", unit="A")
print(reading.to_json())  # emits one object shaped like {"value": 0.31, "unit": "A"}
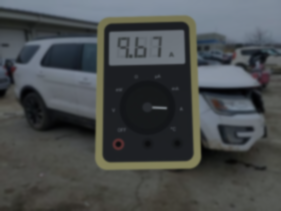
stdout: {"value": 9.67, "unit": "A"}
